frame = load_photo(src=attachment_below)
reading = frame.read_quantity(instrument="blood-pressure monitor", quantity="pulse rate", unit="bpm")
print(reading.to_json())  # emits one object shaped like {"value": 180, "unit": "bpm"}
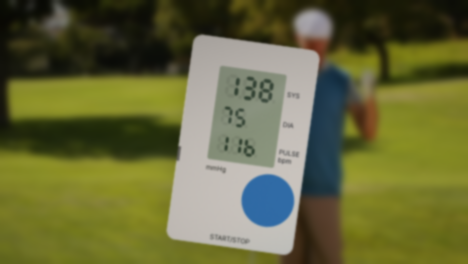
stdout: {"value": 116, "unit": "bpm"}
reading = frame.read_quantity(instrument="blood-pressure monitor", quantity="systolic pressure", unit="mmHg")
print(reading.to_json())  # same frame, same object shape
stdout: {"value": 138, "unit": "mmHg"}
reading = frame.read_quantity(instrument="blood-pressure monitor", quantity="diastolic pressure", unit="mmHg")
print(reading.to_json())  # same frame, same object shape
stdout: {"value": 75, "unit": "mmHg"}
